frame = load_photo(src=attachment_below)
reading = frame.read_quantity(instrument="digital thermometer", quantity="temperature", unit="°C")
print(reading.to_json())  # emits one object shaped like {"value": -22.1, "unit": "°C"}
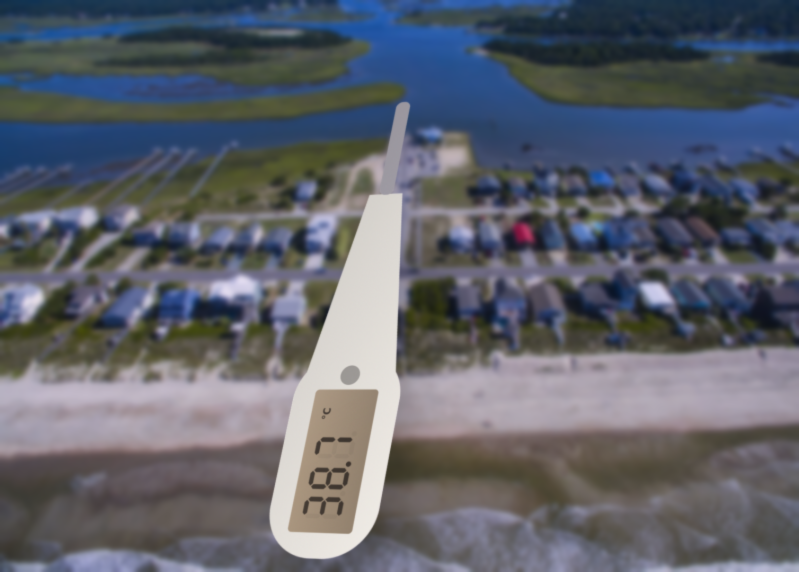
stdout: {"value": 38.7, "unit": "°C"}
